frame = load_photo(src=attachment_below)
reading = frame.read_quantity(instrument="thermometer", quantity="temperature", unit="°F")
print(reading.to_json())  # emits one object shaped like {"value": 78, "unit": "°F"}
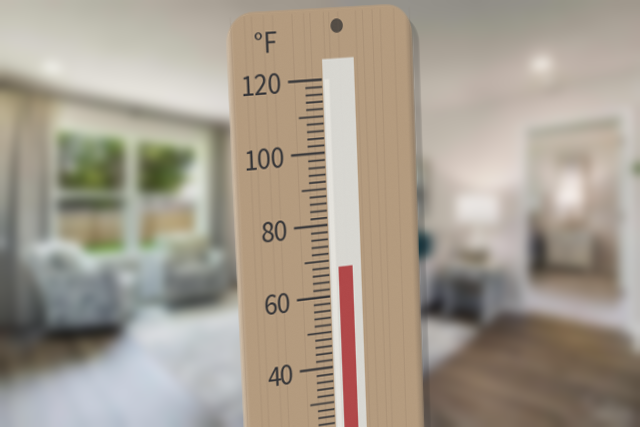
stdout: {"value": 68, "unit": "°F"}
